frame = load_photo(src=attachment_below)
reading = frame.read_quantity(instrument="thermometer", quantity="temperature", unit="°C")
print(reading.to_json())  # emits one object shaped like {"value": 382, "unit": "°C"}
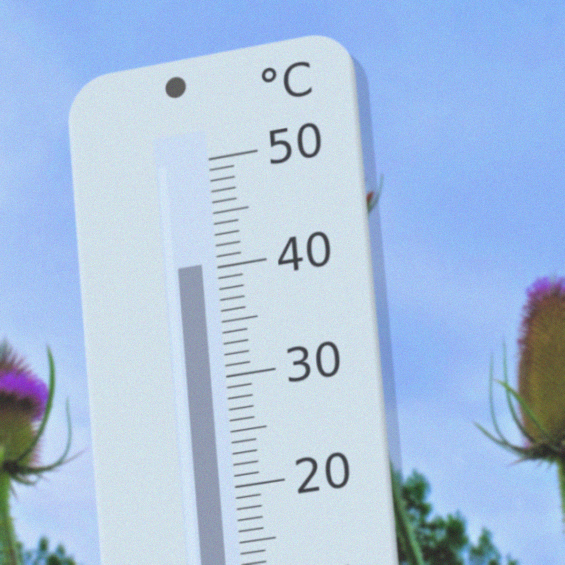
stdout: {"value": 40.5, "unit": "°C"}
